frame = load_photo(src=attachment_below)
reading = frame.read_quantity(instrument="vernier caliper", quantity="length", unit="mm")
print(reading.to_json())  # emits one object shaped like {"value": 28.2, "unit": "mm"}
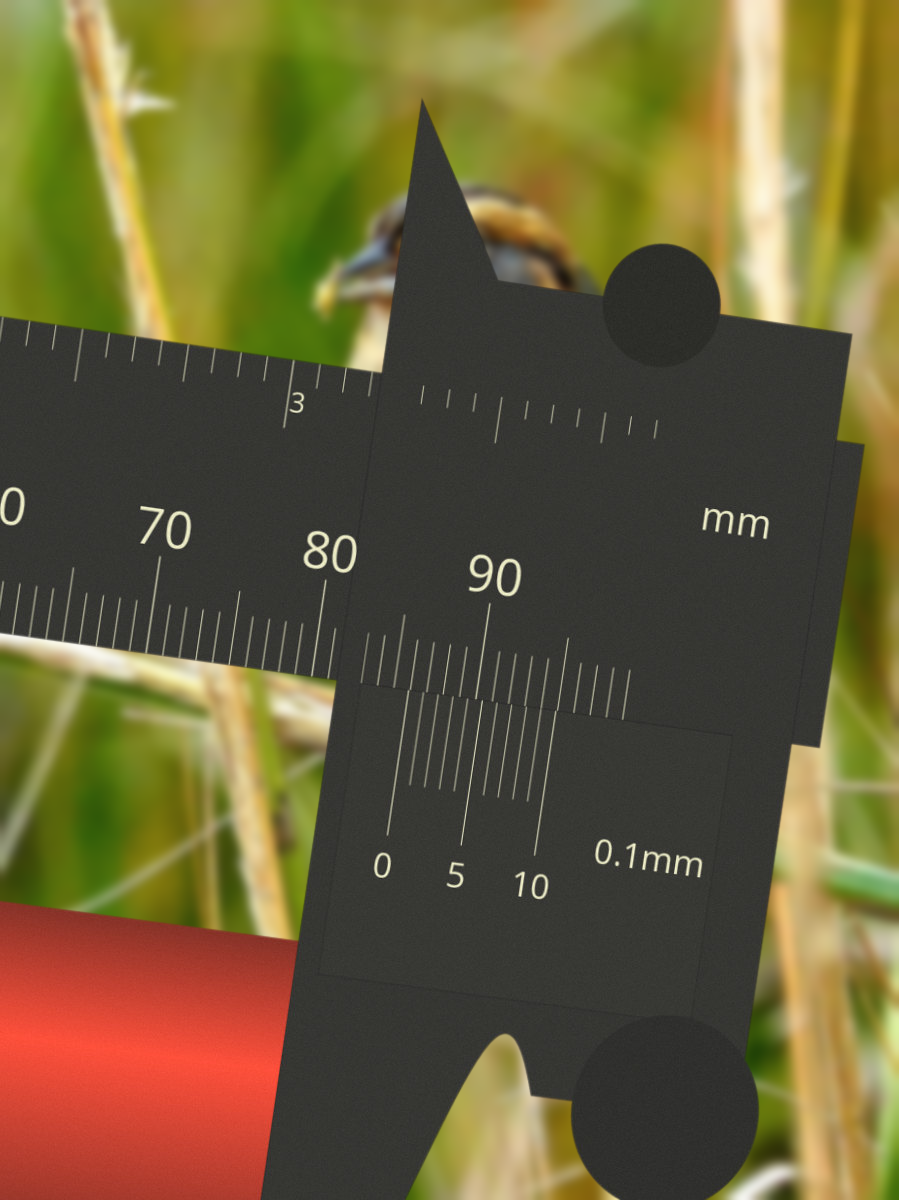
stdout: {"value": 85.9, "unit": "mm"}
